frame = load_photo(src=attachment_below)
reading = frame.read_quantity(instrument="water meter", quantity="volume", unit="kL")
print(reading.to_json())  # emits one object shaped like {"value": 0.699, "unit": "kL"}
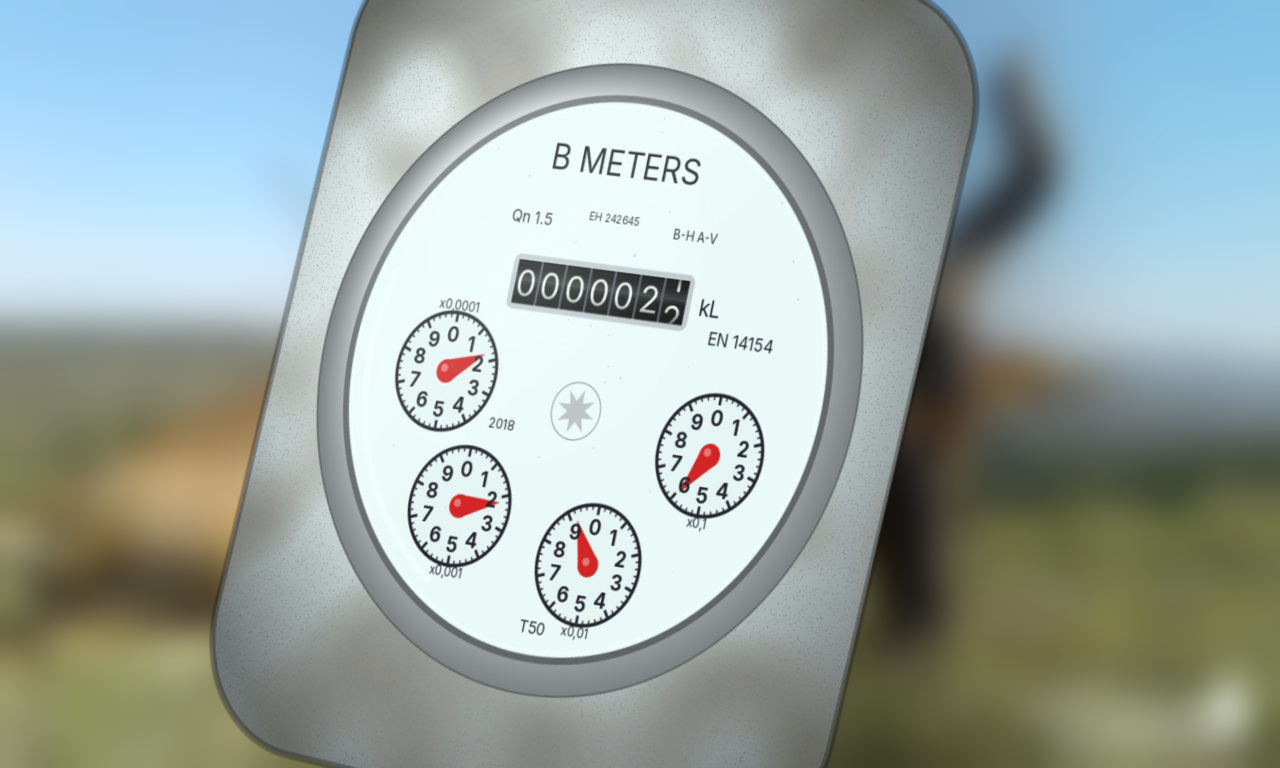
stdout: {"value": 21.5921, "unit": "kL"}
